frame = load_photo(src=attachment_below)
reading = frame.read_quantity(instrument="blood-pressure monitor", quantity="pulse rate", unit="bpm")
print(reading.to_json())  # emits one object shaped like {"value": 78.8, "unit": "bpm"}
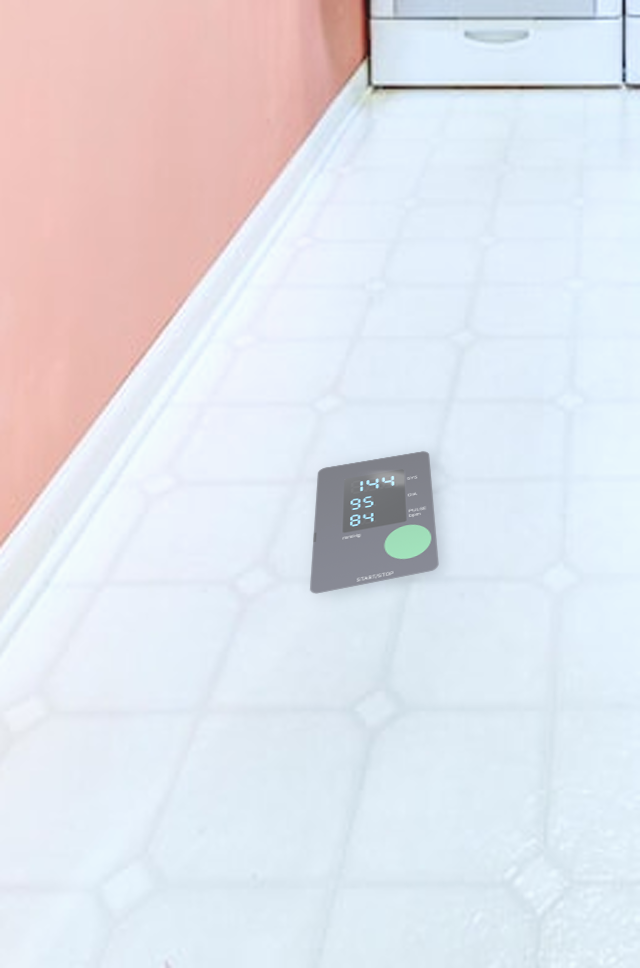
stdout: {"value": 84, "unit": "bpm"}
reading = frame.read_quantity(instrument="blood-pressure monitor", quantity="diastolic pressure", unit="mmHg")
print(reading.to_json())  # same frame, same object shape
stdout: {"value": 95, "unit": "mmHg"}
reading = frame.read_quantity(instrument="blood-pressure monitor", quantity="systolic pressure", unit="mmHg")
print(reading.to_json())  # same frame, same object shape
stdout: {"value": 144, "unit": "mmHg"}
